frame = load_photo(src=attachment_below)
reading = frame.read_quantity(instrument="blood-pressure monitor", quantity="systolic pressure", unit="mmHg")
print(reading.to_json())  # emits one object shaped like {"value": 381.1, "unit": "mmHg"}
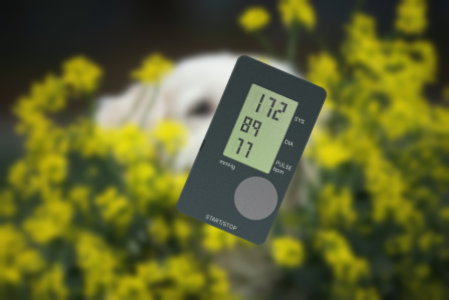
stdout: {"value": 172, "unit": "mmHg"}
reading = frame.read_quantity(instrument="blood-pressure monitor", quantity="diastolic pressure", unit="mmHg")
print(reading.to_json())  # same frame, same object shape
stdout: {"value": 89, "unit": "mmHg"}
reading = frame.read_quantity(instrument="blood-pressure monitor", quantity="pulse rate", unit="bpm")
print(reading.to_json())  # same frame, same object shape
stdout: {"value": 77, "unit": "bpm"}
